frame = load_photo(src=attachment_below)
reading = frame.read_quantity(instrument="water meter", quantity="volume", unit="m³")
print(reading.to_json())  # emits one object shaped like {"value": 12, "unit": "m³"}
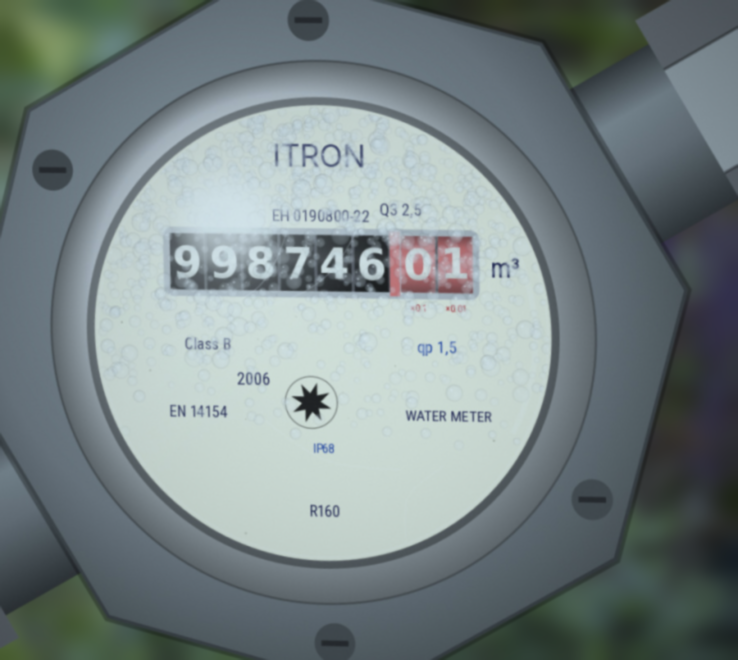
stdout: {"value": 998746.01, "unit": "m³"}
